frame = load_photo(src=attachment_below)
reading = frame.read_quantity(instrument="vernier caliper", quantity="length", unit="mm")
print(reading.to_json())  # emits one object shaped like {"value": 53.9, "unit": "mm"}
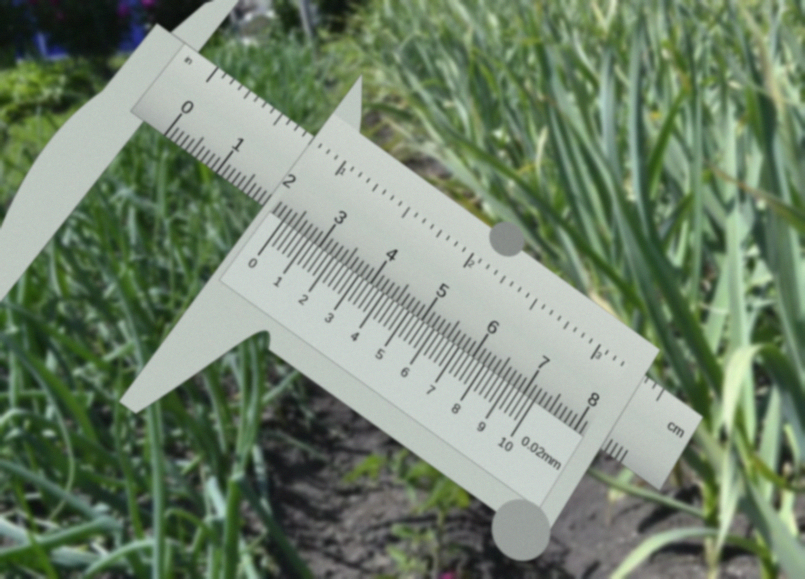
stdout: {"value": 23.0, "unit": "mm"}
